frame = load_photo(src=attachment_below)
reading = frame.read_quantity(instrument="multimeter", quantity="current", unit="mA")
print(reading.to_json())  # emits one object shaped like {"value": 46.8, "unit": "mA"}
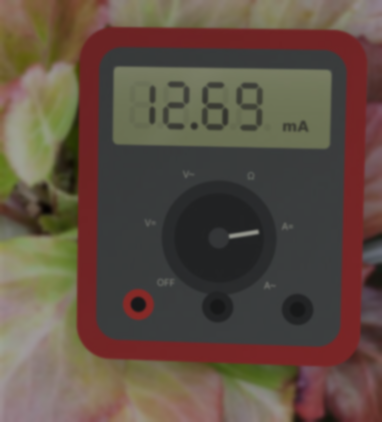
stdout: {"value": 12.69, "unit": "mA"}
